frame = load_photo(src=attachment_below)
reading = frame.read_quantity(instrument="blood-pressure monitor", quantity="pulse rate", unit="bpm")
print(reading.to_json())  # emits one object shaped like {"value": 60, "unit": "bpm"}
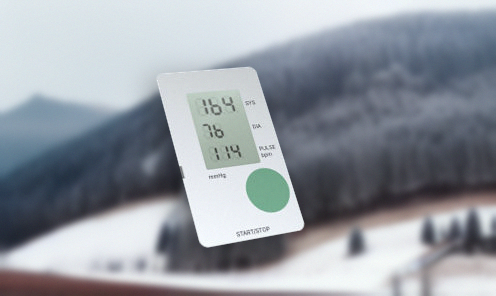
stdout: {"value": 114, "unit": "bpm"}
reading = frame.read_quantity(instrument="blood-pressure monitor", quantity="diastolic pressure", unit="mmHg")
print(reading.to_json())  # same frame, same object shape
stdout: {"value": 76, "unit": "mmHg"}
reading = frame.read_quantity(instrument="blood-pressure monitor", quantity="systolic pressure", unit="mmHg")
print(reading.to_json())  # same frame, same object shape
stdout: {"value": 164, "unit": "mmHg"}
